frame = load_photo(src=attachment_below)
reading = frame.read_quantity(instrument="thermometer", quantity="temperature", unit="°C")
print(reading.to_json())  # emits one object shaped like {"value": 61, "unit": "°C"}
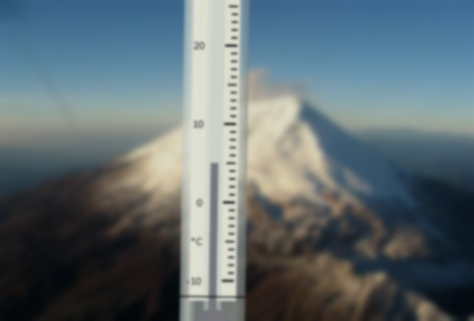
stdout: {"value": 5, "unit": "°C"}
